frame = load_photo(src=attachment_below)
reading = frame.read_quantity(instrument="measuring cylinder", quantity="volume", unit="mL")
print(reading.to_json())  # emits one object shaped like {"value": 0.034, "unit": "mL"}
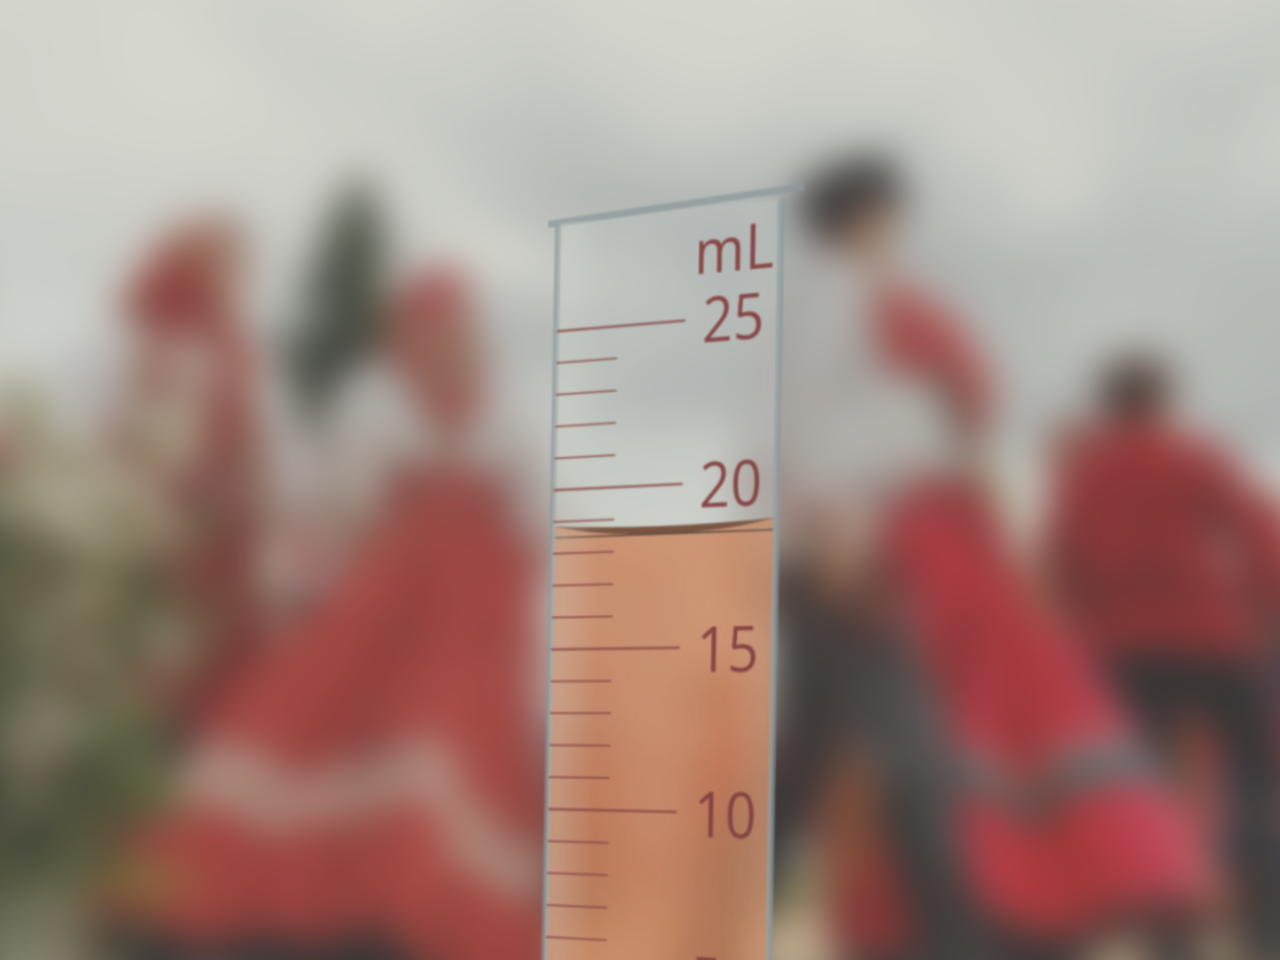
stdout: {"value": 18.5, "unit": "mL"}
